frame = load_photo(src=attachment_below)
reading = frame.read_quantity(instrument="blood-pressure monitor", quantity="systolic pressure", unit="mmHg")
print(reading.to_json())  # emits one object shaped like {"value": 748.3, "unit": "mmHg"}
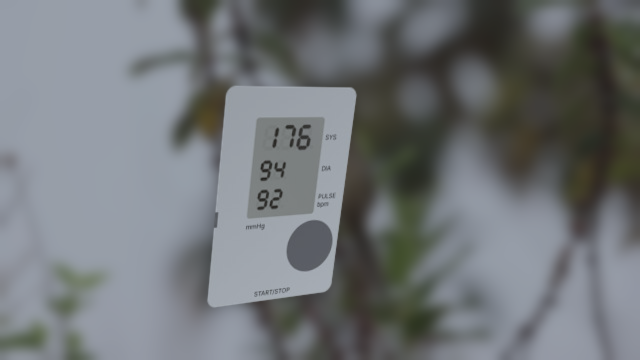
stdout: {"value": 176, "unit": "mmHg"}
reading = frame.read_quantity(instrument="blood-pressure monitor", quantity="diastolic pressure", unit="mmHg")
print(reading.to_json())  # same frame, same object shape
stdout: {"value": 94, "unit": "mmHg"}
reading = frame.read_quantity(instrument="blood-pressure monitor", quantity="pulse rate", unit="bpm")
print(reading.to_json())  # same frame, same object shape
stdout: {"value": 92, "unit": "bpm"}
